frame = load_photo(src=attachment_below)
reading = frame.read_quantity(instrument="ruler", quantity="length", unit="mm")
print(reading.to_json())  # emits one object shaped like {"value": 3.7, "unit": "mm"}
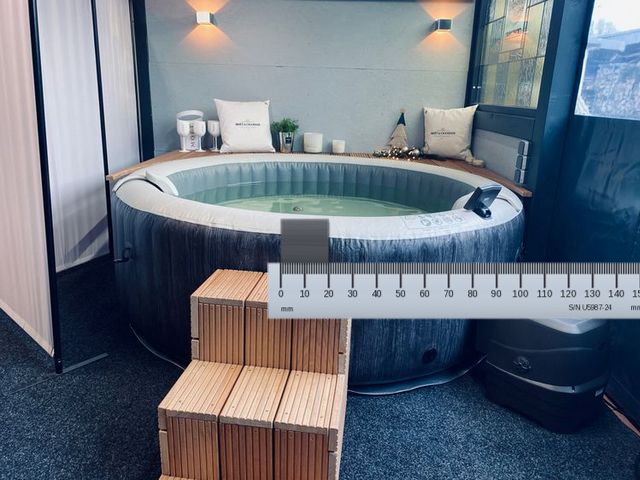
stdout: {"value": 20, "unit": "mm"}
